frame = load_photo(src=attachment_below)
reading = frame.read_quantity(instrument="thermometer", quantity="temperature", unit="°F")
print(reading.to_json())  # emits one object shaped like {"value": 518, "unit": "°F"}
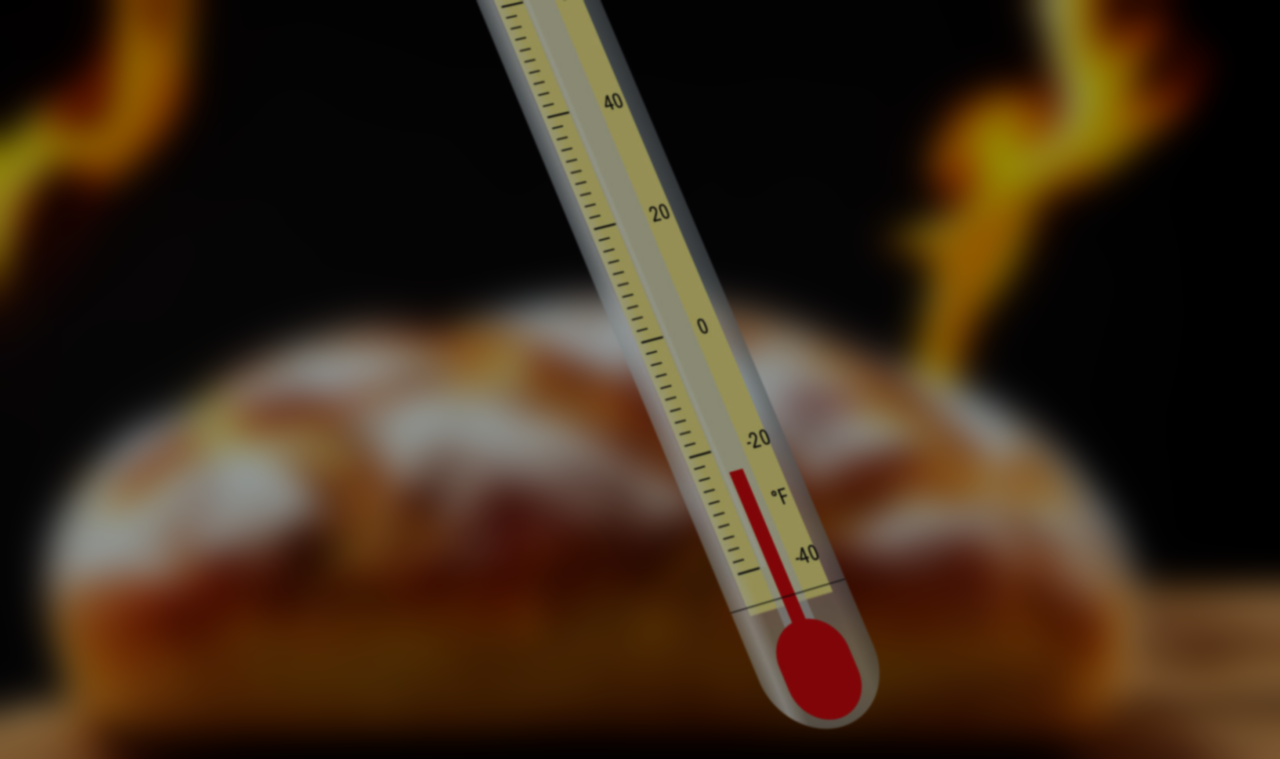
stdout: {"value": -24, "unit": "°F"}
